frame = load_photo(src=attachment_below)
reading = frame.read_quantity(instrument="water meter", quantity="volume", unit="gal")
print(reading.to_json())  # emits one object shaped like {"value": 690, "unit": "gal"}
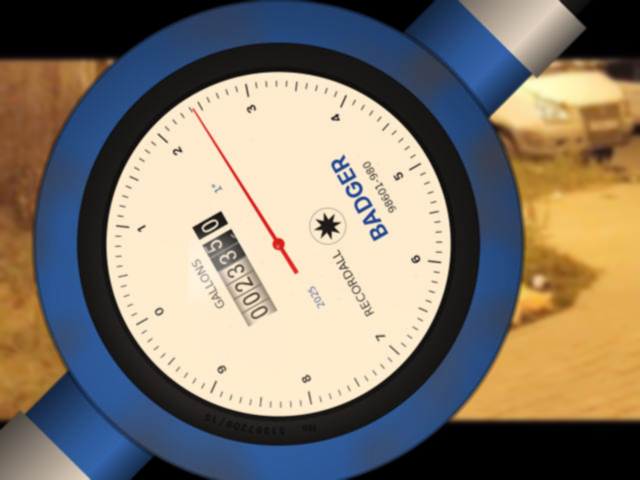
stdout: {"value": 23352.4, "unit": "gal"}
